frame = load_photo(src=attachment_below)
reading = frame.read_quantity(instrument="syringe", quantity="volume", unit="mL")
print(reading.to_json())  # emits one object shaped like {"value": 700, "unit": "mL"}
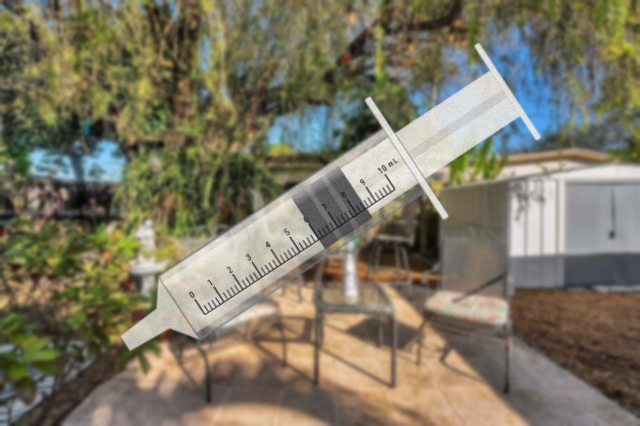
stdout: {"value": 6, "unit": "mL"}
